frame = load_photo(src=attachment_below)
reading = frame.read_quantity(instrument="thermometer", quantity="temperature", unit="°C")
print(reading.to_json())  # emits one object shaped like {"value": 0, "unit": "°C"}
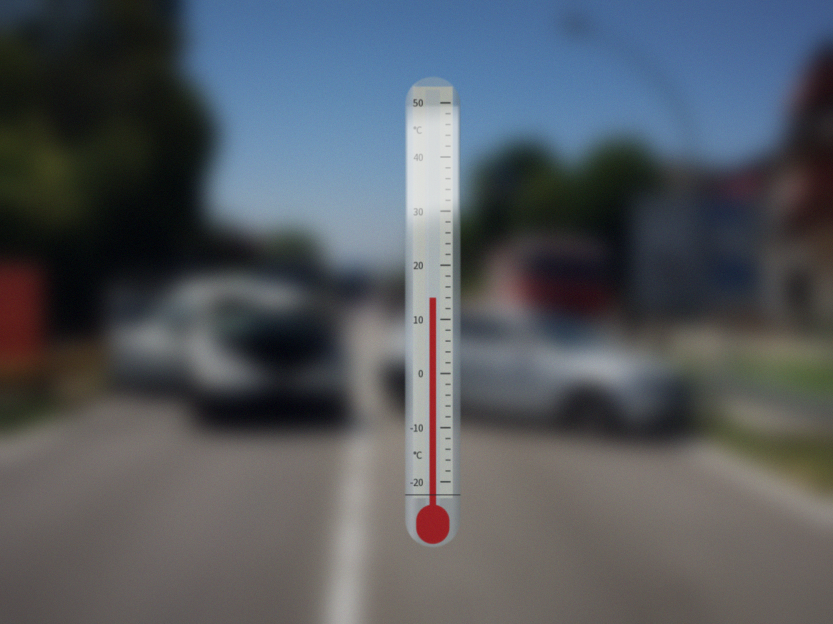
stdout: {"value": 14, "unit": "°C"}
